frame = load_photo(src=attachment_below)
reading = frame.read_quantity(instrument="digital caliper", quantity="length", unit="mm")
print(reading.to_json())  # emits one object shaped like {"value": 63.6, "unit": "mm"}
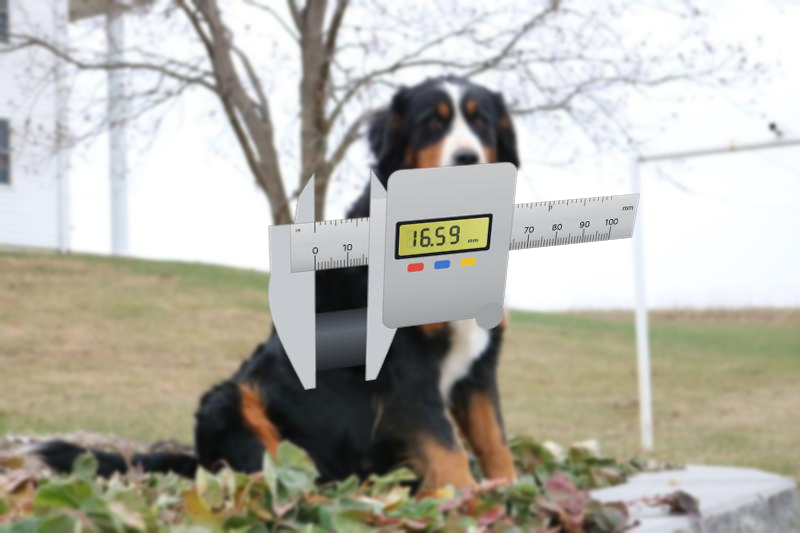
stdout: {"value": 16.59, "unit": "mm"}
